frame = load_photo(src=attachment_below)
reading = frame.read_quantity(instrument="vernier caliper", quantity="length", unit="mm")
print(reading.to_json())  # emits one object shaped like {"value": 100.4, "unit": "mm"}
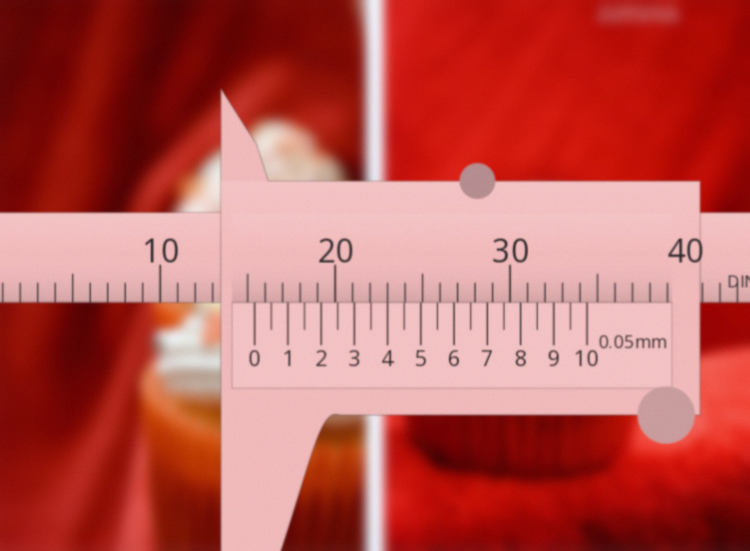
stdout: {"value": 15.4, "unit": "mm"}
